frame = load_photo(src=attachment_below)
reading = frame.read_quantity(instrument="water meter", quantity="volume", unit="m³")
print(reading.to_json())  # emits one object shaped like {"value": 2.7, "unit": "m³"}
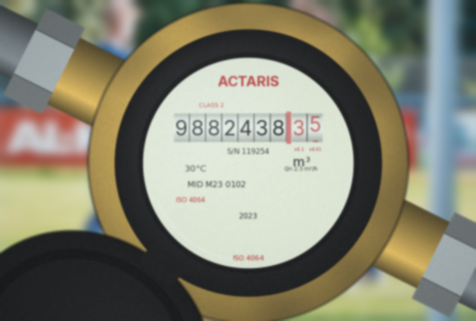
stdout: {"value": 9882438.35, "unit": "m³"}
